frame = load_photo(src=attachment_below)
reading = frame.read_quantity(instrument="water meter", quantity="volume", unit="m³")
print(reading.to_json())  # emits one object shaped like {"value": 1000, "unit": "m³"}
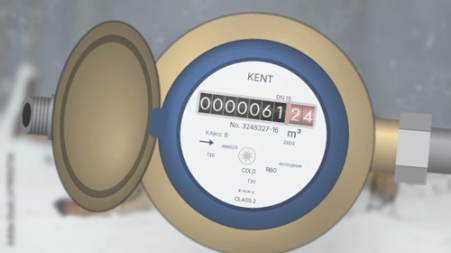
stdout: {"value": 61.24, "unit": "m³"}
